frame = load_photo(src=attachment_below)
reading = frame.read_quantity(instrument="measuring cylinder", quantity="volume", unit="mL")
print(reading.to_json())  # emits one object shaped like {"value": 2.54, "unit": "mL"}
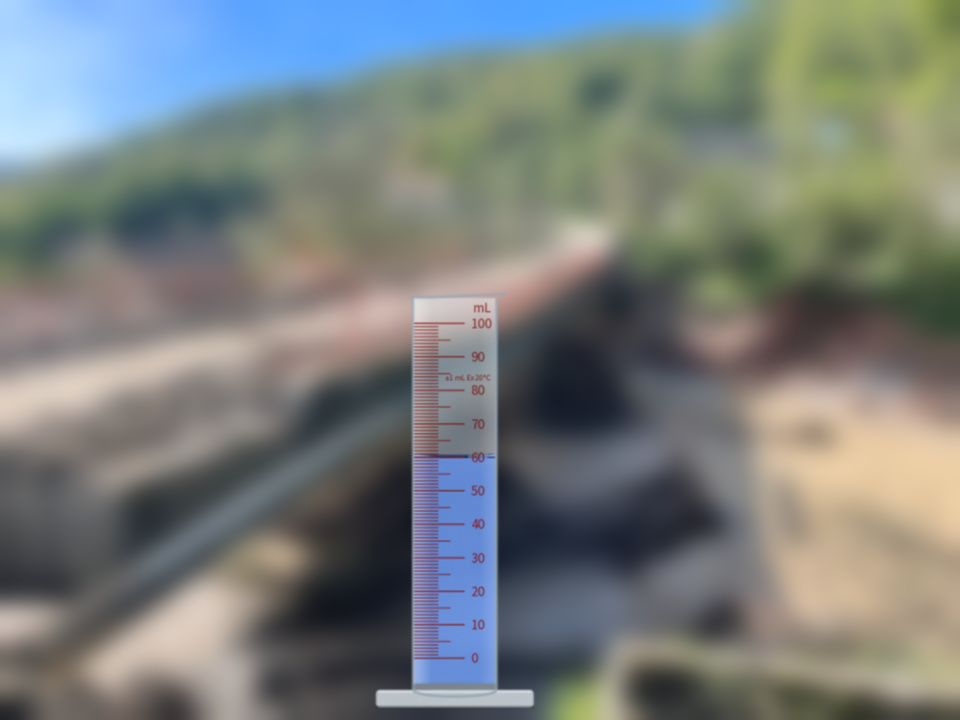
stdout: {"value": 60, "unit": "mL"}
